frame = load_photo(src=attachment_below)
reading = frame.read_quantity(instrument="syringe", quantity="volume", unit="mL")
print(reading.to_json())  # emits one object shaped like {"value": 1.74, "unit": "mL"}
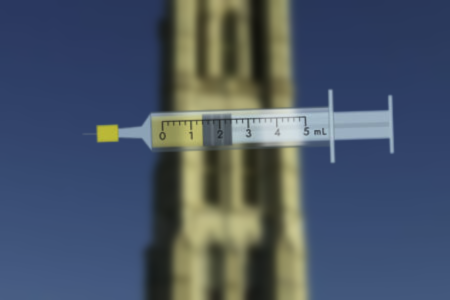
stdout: {"value": 1.4, "unit": "mL"}
